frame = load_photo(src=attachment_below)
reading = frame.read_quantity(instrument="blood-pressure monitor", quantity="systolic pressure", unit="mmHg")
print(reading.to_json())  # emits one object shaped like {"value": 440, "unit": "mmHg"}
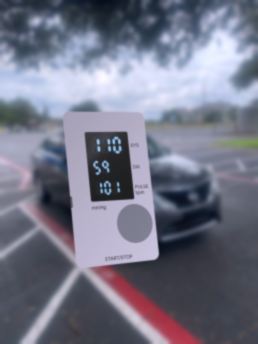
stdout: {"value": 110, "unit": "mmHg"}
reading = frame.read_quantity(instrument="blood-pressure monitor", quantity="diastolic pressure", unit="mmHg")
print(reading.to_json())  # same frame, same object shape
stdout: {"value": 59, "unit": "mmHg"}
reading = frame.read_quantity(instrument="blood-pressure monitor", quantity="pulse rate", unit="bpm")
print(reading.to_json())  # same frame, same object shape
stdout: {"value": 101, "unit": "bpm"}
